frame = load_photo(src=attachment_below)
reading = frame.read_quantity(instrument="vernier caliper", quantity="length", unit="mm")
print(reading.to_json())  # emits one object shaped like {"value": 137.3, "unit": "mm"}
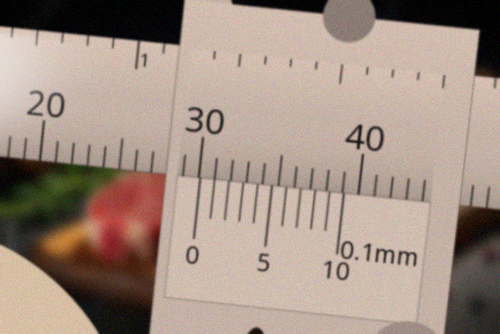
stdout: {"value": 30.1, "unit": "mm"}
